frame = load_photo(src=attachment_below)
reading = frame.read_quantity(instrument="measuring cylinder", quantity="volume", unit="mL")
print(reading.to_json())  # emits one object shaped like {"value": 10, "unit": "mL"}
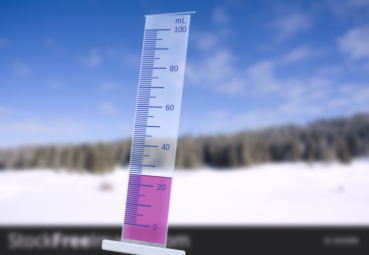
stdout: {"value": 25, "unit": "mL"}
